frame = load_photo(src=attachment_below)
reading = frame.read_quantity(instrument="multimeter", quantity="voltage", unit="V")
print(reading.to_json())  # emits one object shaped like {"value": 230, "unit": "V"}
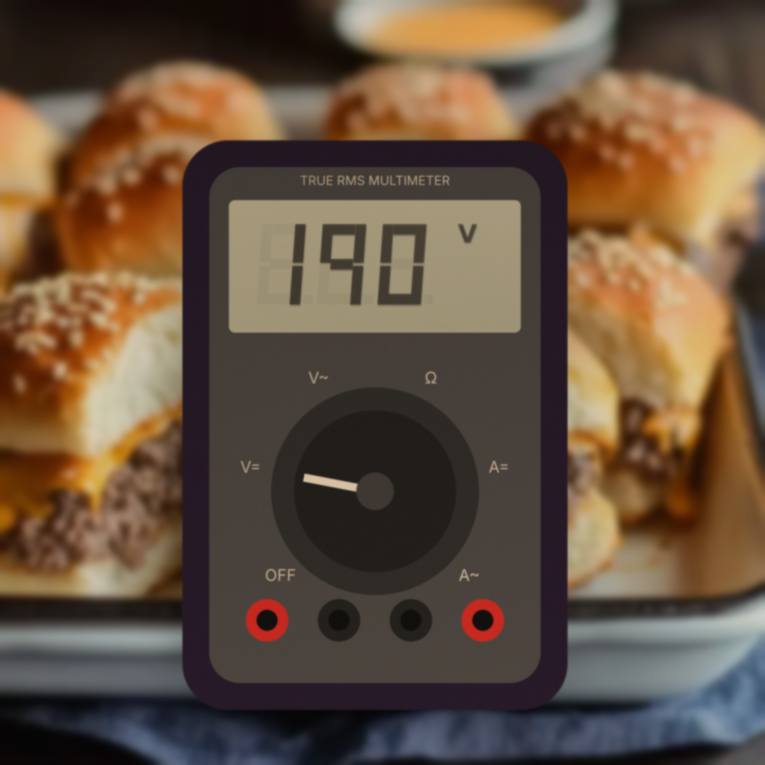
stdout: {"value": 190, "unit": "V"}
